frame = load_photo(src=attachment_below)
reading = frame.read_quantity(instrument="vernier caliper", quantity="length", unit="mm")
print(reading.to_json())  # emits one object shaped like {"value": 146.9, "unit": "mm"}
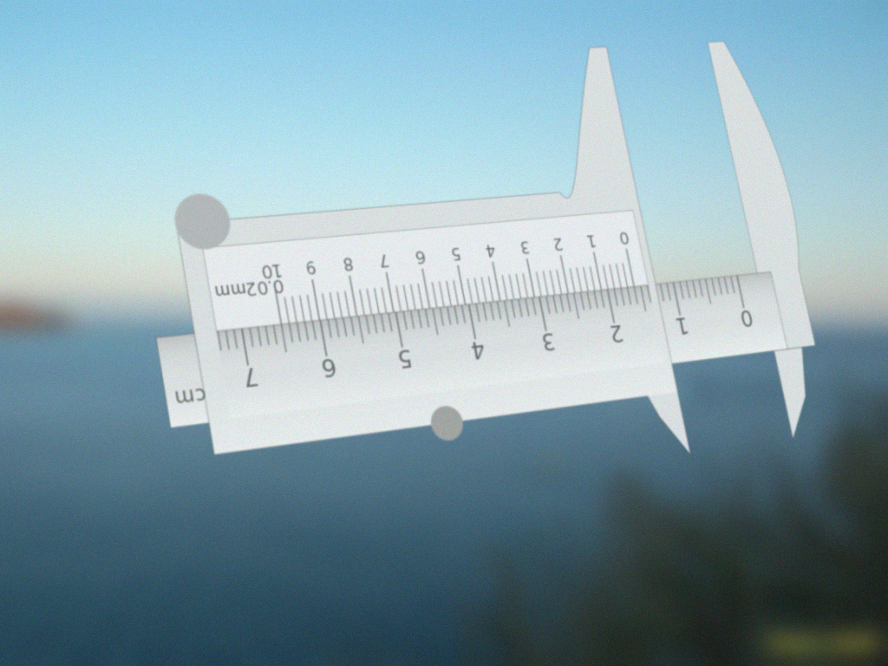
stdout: {"value": 16.0, "unit": "mm"}
